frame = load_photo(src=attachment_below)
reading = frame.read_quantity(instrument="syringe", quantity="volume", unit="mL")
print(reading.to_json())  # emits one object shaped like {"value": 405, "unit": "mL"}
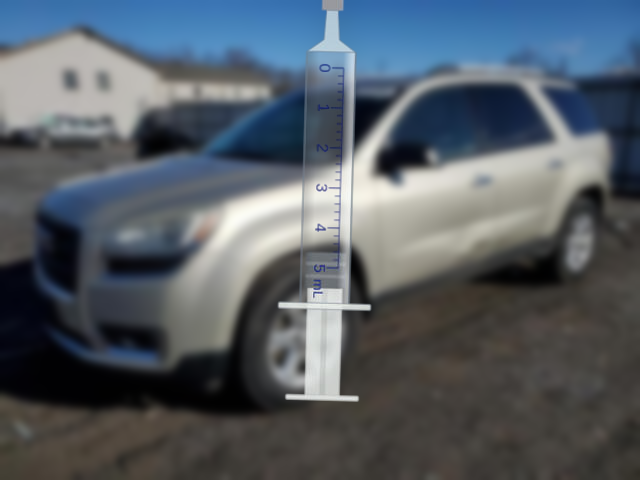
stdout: {"value": 4.6, "unit": "mL"}
